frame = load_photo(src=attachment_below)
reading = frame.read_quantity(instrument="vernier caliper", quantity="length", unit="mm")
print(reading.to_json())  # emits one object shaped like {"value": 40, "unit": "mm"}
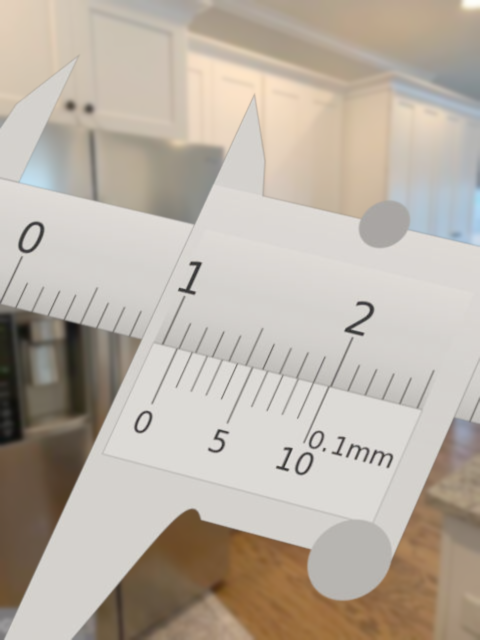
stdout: {"value": 10.9, "unit": "mm"}
